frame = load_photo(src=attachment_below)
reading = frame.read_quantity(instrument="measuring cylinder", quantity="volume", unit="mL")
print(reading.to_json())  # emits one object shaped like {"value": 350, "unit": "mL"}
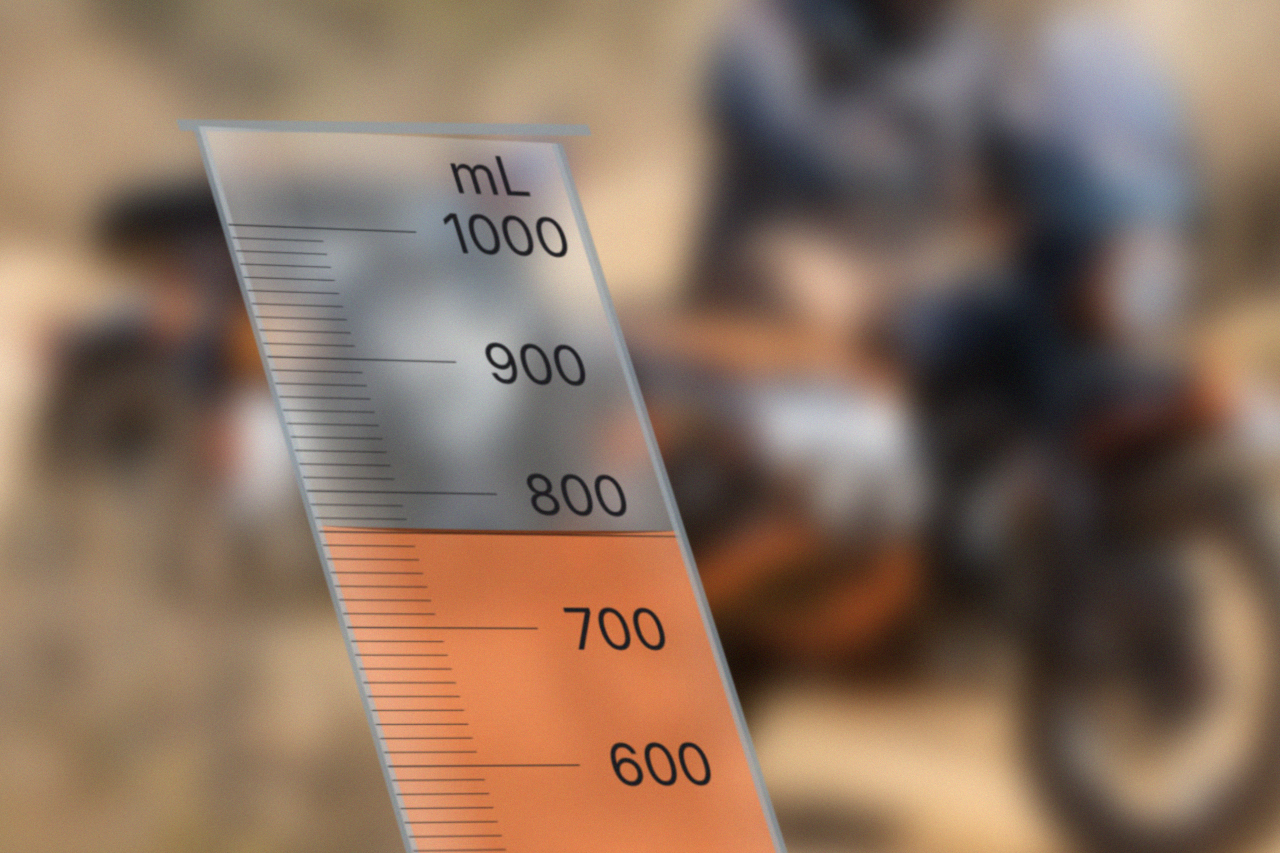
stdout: {"value": 770, "unit": "mL"}
